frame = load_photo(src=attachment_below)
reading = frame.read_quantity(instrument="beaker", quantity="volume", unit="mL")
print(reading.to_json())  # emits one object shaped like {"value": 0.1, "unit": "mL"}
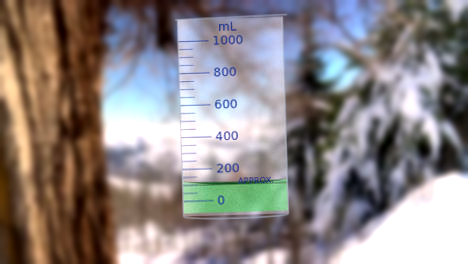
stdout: {"value": 100, "unit": "mL"}
